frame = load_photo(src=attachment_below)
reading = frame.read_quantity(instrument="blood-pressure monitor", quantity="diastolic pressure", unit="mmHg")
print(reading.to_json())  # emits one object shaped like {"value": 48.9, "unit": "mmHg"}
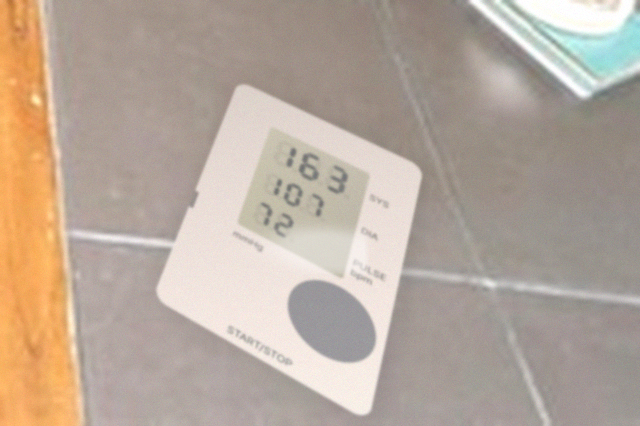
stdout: {"value": 107, "unit": "mmHg"}
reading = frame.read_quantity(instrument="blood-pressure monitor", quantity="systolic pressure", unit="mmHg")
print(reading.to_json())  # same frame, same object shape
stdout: {"value": 163, "unit": "mmHg"}
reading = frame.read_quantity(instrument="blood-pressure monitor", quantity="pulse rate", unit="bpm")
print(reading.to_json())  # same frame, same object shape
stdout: {"value": 72, "unit": "bpm"}
